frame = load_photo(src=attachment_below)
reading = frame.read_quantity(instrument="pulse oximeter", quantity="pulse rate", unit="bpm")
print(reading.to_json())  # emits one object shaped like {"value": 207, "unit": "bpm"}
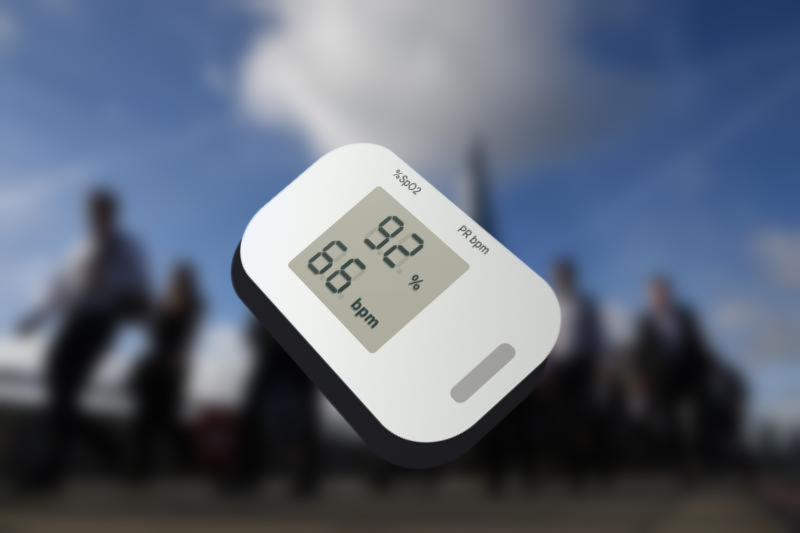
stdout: {"value": 66, "unit": "bpm"}
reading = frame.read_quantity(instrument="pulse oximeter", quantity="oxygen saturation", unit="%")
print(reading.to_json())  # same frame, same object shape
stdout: {"value": 92, "unit": "%"}
